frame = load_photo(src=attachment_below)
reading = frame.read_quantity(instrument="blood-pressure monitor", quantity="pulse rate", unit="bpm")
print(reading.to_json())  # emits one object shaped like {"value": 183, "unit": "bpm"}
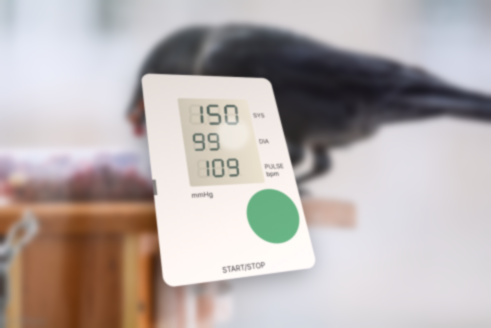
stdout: {"value": 109, "unit": "bpm"}
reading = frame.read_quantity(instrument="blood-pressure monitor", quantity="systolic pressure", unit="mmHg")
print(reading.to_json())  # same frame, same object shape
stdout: {"value": 150, "unit": "mmHg"}
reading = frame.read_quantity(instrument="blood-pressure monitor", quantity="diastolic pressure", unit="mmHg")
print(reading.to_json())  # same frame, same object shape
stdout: {"value": 99, "unit": "mmHg"}
